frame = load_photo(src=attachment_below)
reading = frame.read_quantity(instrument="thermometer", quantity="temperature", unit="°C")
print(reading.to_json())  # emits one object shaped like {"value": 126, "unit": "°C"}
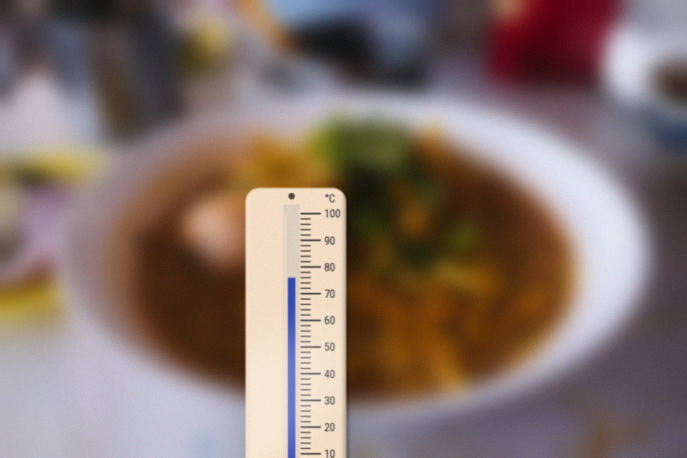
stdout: {"value": 76, "unit": "°C"}
